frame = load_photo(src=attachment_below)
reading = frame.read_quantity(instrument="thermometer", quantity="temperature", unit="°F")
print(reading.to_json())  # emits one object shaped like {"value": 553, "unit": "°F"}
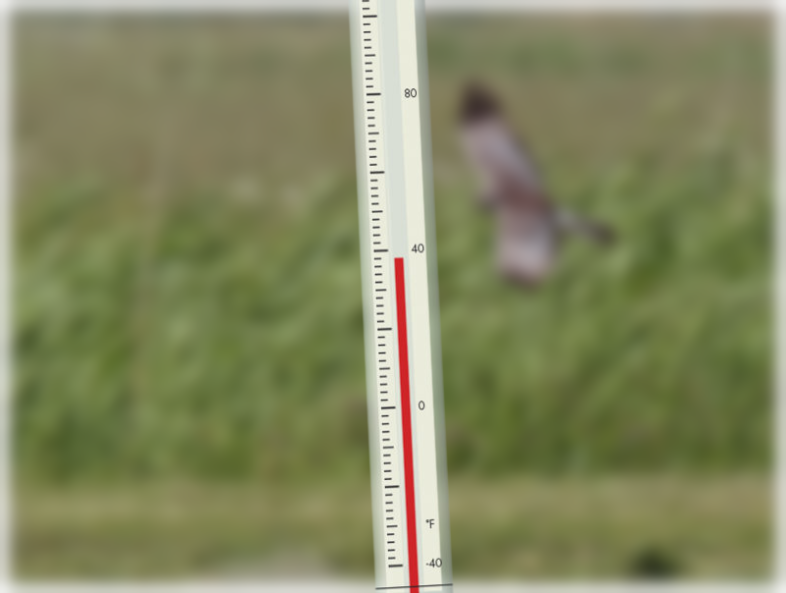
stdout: {"value": 38, "unit": "°F"}
